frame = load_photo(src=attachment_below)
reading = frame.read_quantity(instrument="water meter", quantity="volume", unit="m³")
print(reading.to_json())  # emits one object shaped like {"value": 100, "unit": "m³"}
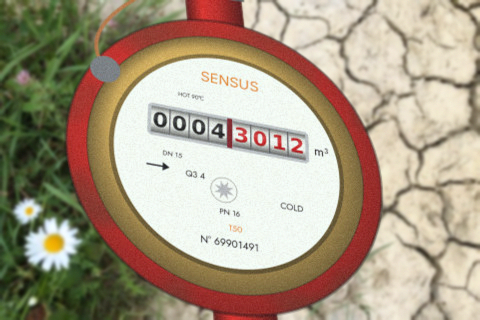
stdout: {"value": 4.3012, "unit": "m³"}
